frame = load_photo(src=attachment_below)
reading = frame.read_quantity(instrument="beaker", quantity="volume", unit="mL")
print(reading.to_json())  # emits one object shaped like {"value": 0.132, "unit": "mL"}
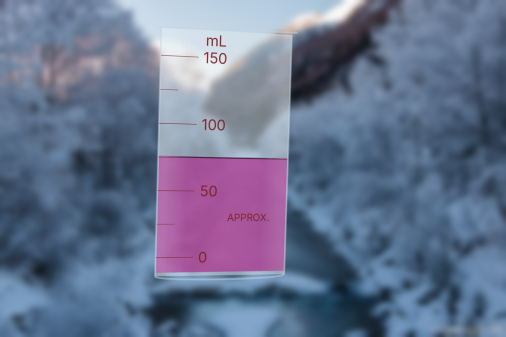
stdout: {"value": 75, "unit": "mL"}
